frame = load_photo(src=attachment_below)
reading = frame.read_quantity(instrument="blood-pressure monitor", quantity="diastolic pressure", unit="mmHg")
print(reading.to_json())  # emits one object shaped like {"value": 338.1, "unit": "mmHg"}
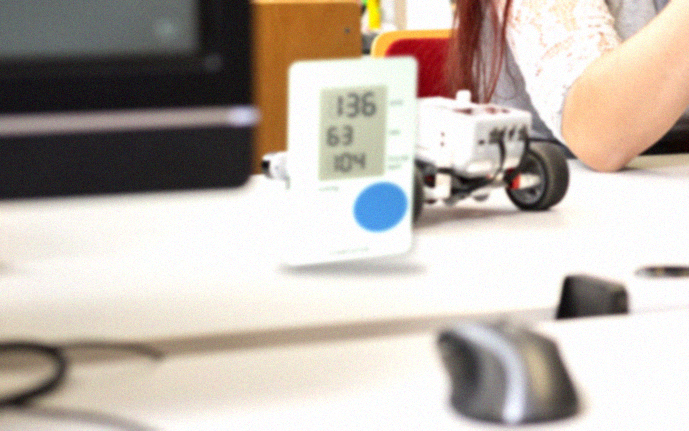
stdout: {"value": 63, "unit": "mmHg"}
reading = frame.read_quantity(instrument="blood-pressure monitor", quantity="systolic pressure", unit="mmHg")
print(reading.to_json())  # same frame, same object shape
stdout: {"value": 136, "unit": "mmHg"}
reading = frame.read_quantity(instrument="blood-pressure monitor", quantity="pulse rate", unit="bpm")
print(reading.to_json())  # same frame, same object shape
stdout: {"value": 104, "unit": "bpm"}
